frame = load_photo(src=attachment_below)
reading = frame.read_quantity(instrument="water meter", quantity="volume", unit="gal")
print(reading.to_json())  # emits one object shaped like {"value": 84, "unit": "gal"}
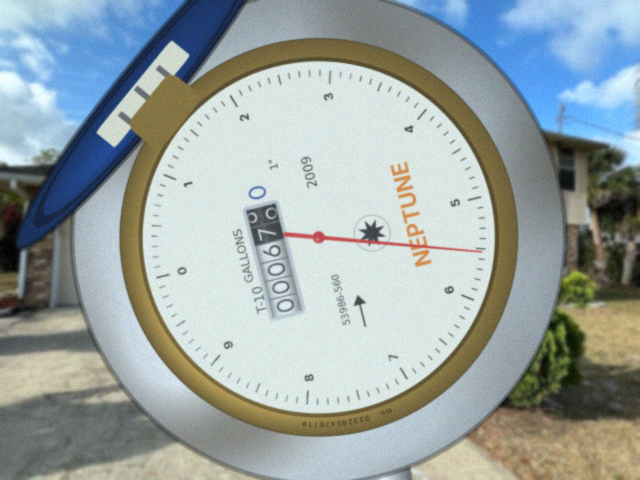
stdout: {"value": 6785.5, "unit": "gal"}
